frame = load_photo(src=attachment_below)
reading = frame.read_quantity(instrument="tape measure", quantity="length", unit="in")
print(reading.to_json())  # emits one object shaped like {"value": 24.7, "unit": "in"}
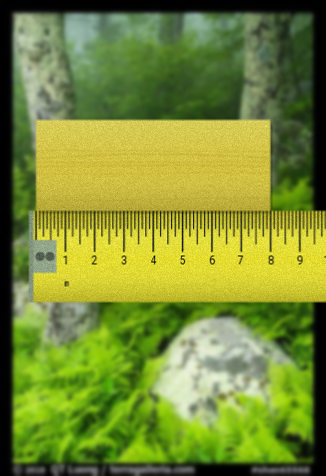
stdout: {"value": 8, "unit": "in"}
